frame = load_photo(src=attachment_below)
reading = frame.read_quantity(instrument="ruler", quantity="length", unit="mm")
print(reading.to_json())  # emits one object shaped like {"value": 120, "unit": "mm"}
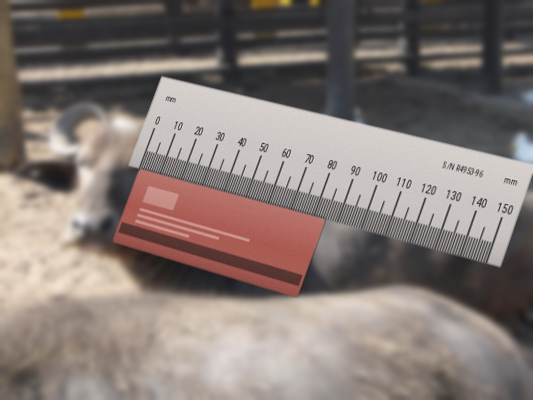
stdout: {"value": 85, "unit": "mm"}
